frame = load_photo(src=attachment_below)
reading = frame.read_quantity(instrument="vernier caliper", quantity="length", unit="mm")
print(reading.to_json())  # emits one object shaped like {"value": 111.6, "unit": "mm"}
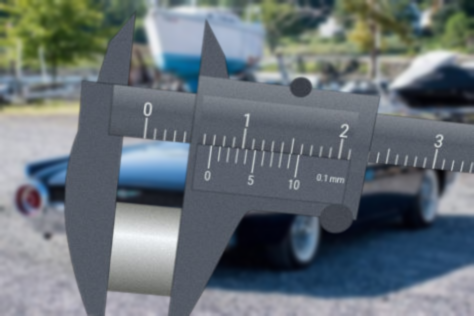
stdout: {"value": 6.8, "unit": "mm"}
